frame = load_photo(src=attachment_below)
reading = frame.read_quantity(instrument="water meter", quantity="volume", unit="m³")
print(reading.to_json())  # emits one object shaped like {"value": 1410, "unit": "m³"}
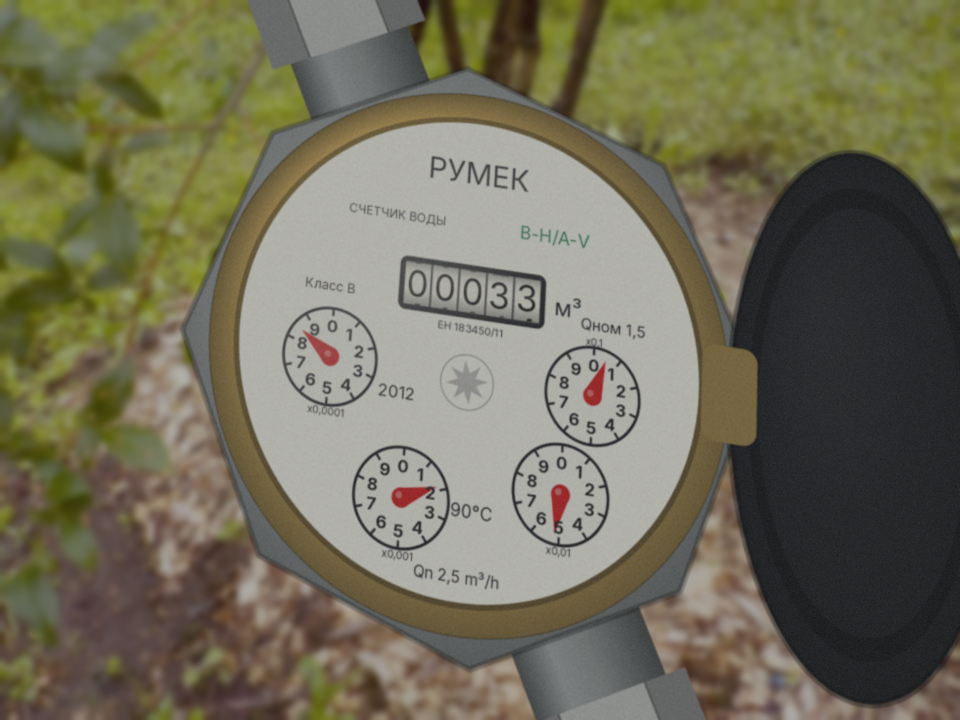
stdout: {"value": 33.0518, "unit": "m³"}
